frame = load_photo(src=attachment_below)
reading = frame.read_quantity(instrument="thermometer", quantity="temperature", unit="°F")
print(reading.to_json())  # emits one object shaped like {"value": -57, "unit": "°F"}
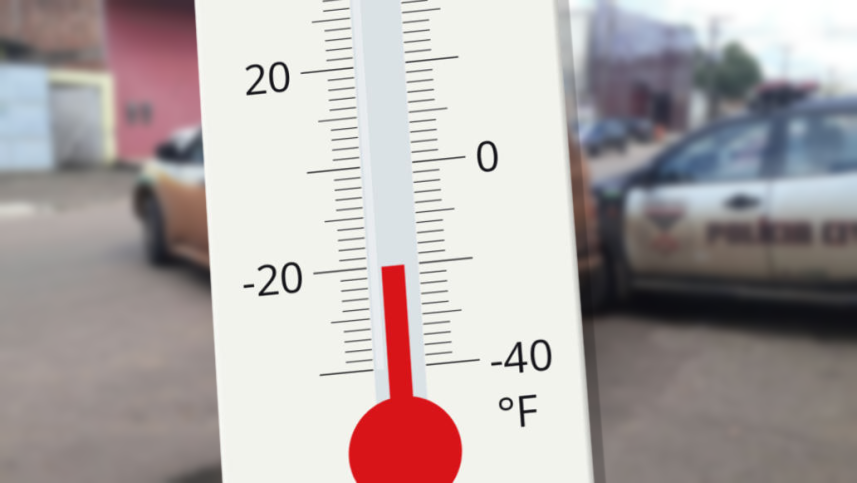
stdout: {"value": -20, "unit": "°F"}
